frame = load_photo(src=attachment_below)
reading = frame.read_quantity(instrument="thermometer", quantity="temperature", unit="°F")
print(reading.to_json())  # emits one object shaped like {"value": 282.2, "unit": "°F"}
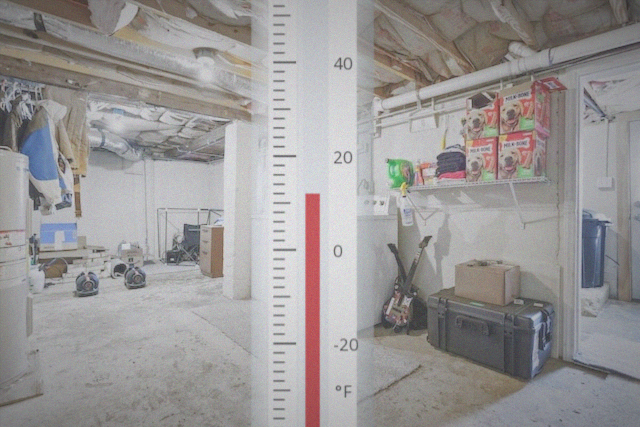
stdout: {"value": 12, "unit": "°F"}
